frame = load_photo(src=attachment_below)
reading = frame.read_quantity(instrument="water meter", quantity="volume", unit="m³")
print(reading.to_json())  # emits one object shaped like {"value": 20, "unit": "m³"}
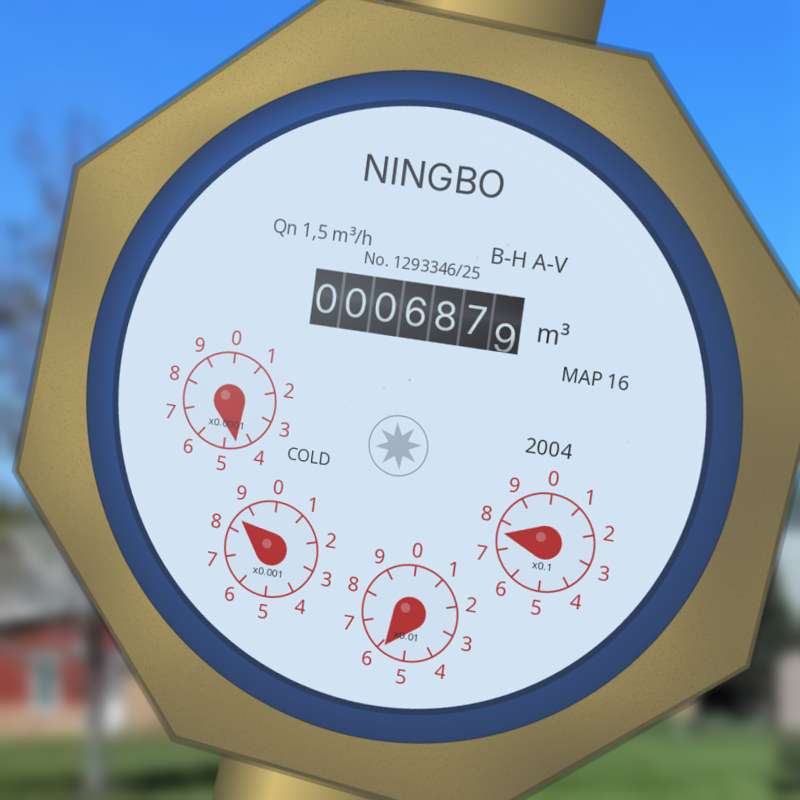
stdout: {"value": 6878.7584, "unit": "m³"}
